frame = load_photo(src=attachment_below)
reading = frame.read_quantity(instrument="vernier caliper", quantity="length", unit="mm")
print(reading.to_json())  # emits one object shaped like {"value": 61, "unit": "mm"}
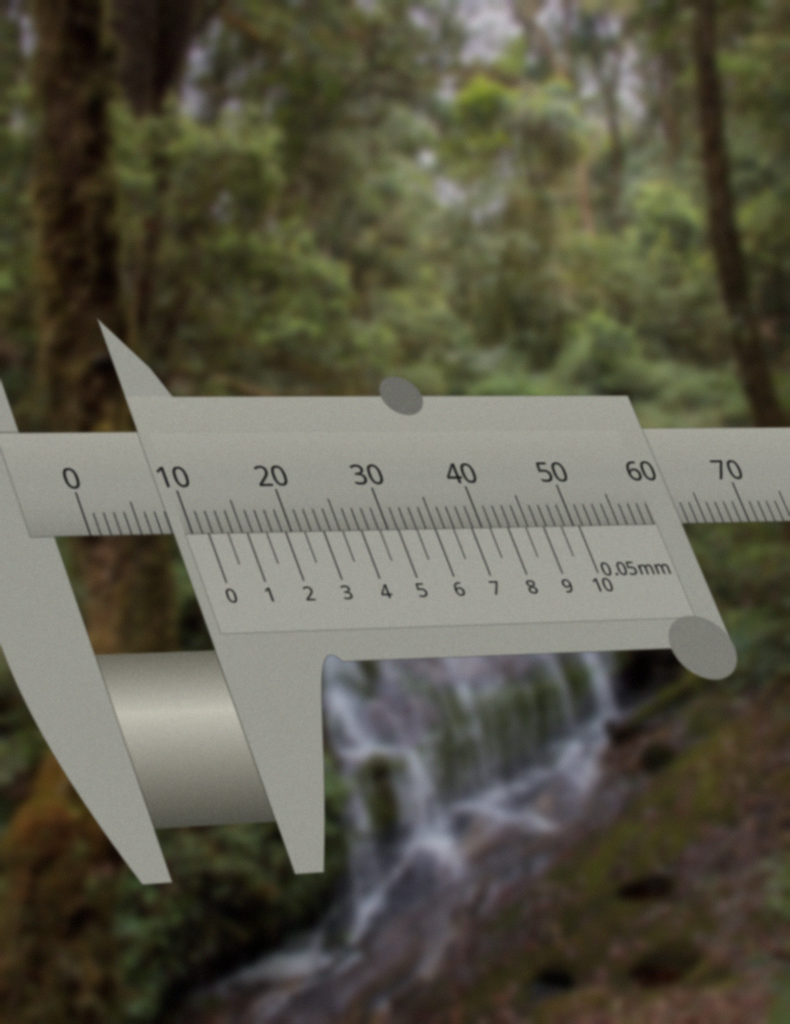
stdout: {"value": 11.6, "unit": "mm"}
